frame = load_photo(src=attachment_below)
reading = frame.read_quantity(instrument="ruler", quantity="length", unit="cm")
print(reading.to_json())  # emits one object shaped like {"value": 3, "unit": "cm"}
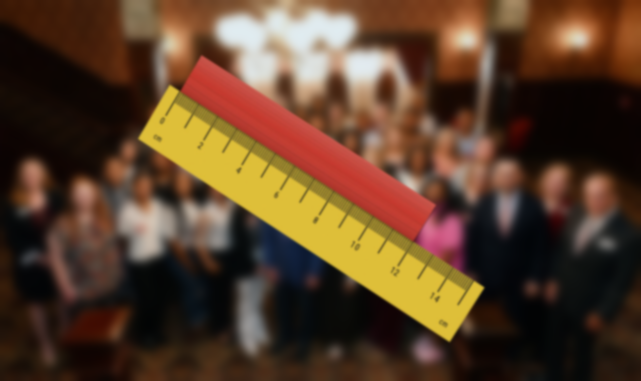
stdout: {"value": 12, "unit": "cm"}
